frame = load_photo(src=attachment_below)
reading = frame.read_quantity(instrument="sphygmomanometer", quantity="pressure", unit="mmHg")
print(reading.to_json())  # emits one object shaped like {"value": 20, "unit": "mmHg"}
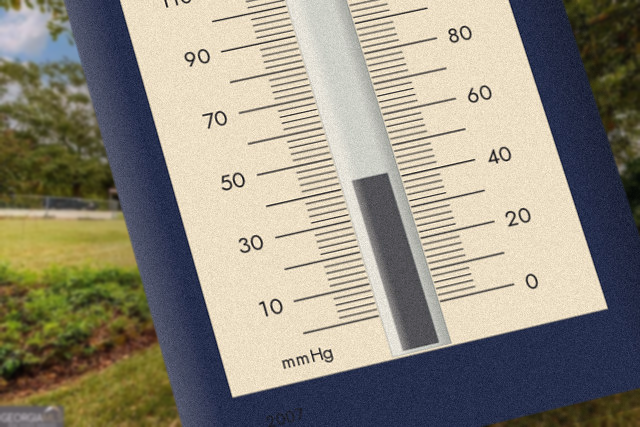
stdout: {"value": 42, "unit": "mmHg"}
